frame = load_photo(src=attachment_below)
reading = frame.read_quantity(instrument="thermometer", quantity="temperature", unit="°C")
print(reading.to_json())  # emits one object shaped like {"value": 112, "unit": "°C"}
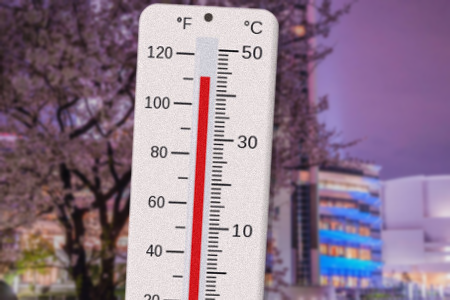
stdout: {"value": 44, "unit": "°C"}
